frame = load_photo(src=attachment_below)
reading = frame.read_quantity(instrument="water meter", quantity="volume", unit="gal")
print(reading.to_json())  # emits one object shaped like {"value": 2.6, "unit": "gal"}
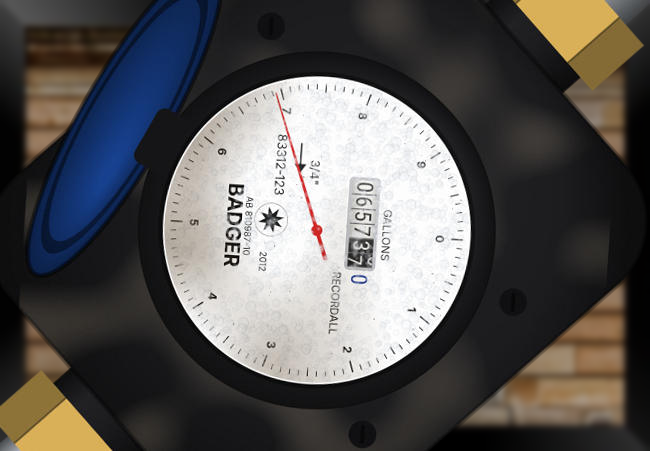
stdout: {"value": 657366.9, "unit": "gal"}
